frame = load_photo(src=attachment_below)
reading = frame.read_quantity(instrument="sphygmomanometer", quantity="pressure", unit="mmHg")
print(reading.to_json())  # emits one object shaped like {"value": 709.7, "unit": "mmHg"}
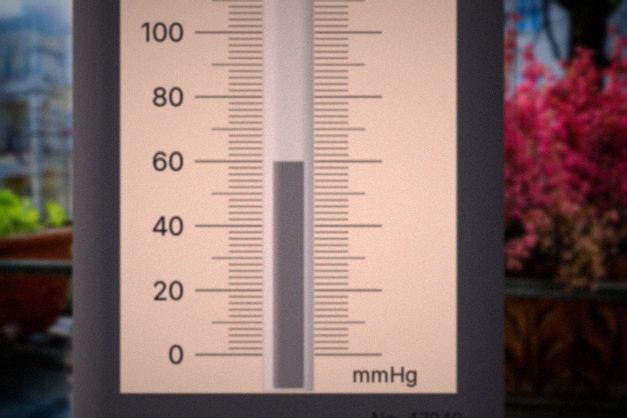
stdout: {"value": 60, "unit": "mmHg"}
